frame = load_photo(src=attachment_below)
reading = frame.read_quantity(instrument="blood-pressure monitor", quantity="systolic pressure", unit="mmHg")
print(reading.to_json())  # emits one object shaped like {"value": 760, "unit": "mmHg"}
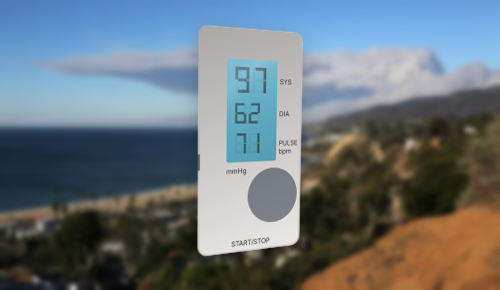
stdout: {"value": 97, "unit": "mmHg"}
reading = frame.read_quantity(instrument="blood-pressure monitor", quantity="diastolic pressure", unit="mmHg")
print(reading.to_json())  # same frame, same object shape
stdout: {"value": 62, "unit": "mmHg"}
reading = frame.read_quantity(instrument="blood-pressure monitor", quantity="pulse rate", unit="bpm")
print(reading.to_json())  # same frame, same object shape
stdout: {"value": 71, "unit": "bpm"}
